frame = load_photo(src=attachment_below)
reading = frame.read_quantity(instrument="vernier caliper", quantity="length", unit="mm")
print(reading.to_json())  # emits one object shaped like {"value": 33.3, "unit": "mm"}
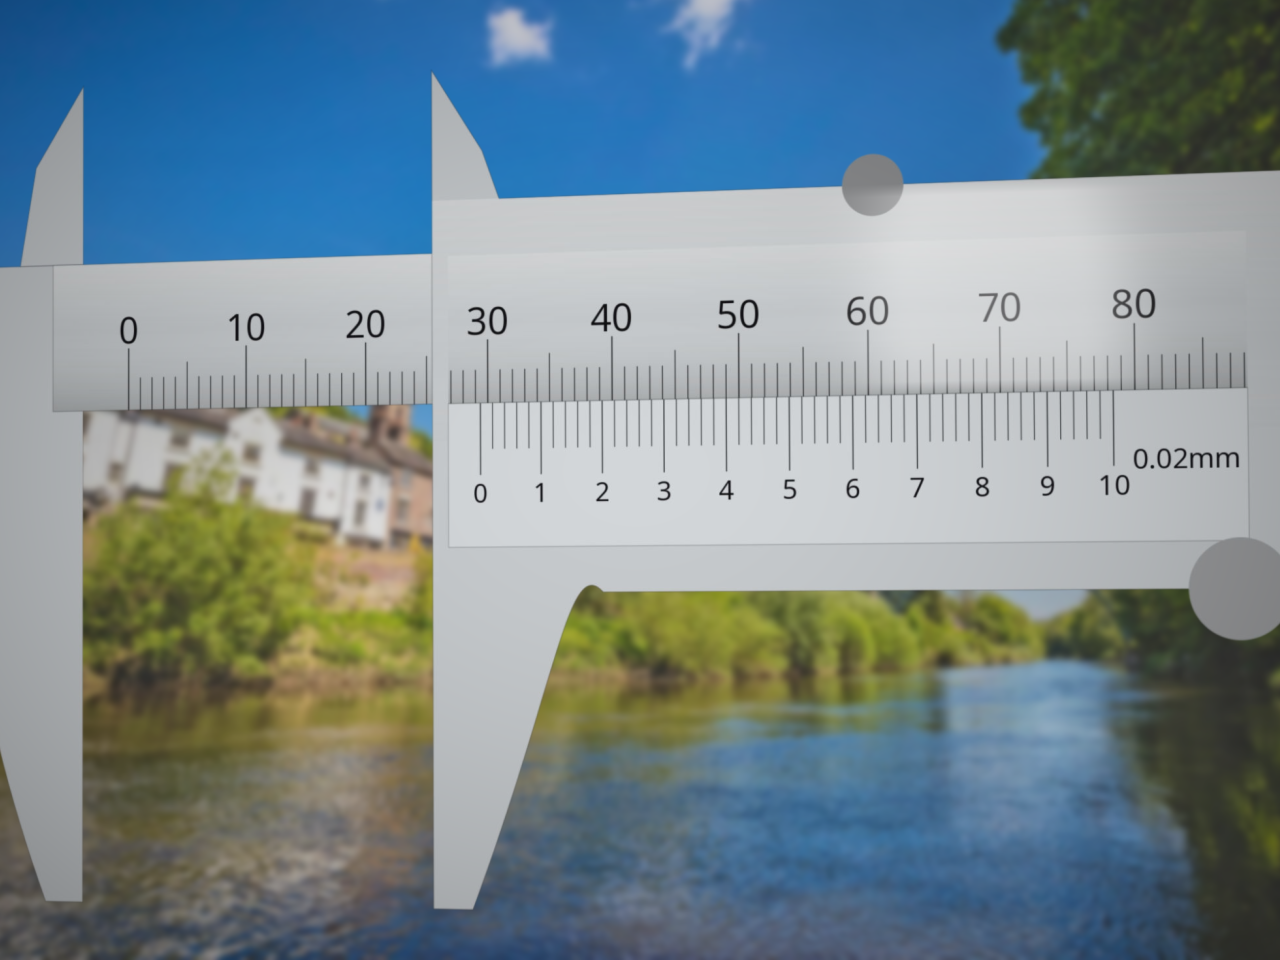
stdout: {"value": 29.4, "unit": "mm"}
